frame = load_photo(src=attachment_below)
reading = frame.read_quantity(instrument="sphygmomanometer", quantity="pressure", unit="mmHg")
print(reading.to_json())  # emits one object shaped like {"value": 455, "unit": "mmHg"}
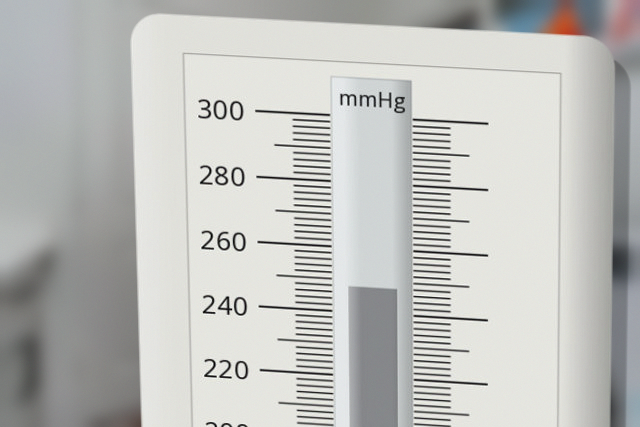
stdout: {"value": 248, "unit": "mmHg"}
